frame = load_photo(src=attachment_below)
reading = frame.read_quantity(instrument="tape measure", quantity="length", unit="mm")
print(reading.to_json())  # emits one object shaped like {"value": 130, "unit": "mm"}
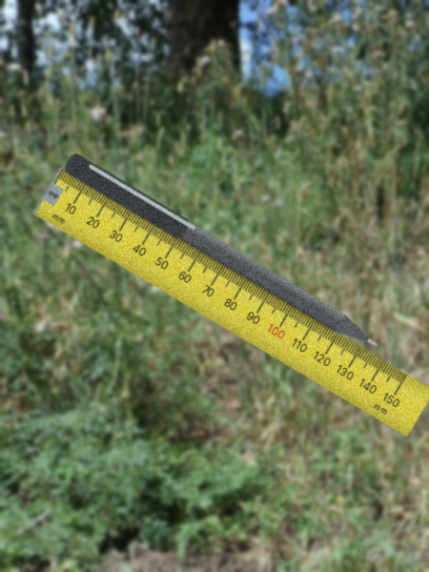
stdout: {"value": 135, "unit": "mm"}
